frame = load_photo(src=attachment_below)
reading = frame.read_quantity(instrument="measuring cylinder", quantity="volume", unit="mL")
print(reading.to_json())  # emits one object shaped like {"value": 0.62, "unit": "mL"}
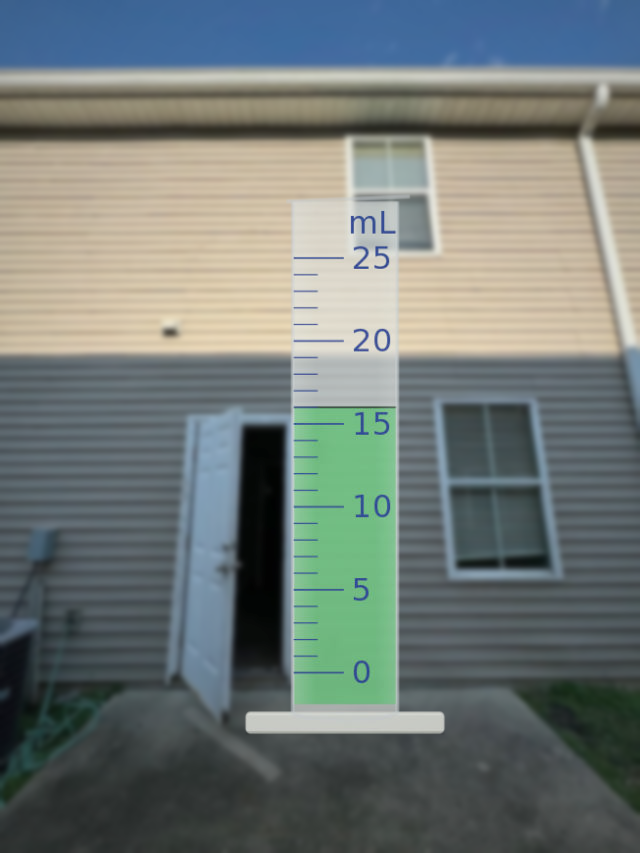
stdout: {"value": 16, "unit": "mL"}
